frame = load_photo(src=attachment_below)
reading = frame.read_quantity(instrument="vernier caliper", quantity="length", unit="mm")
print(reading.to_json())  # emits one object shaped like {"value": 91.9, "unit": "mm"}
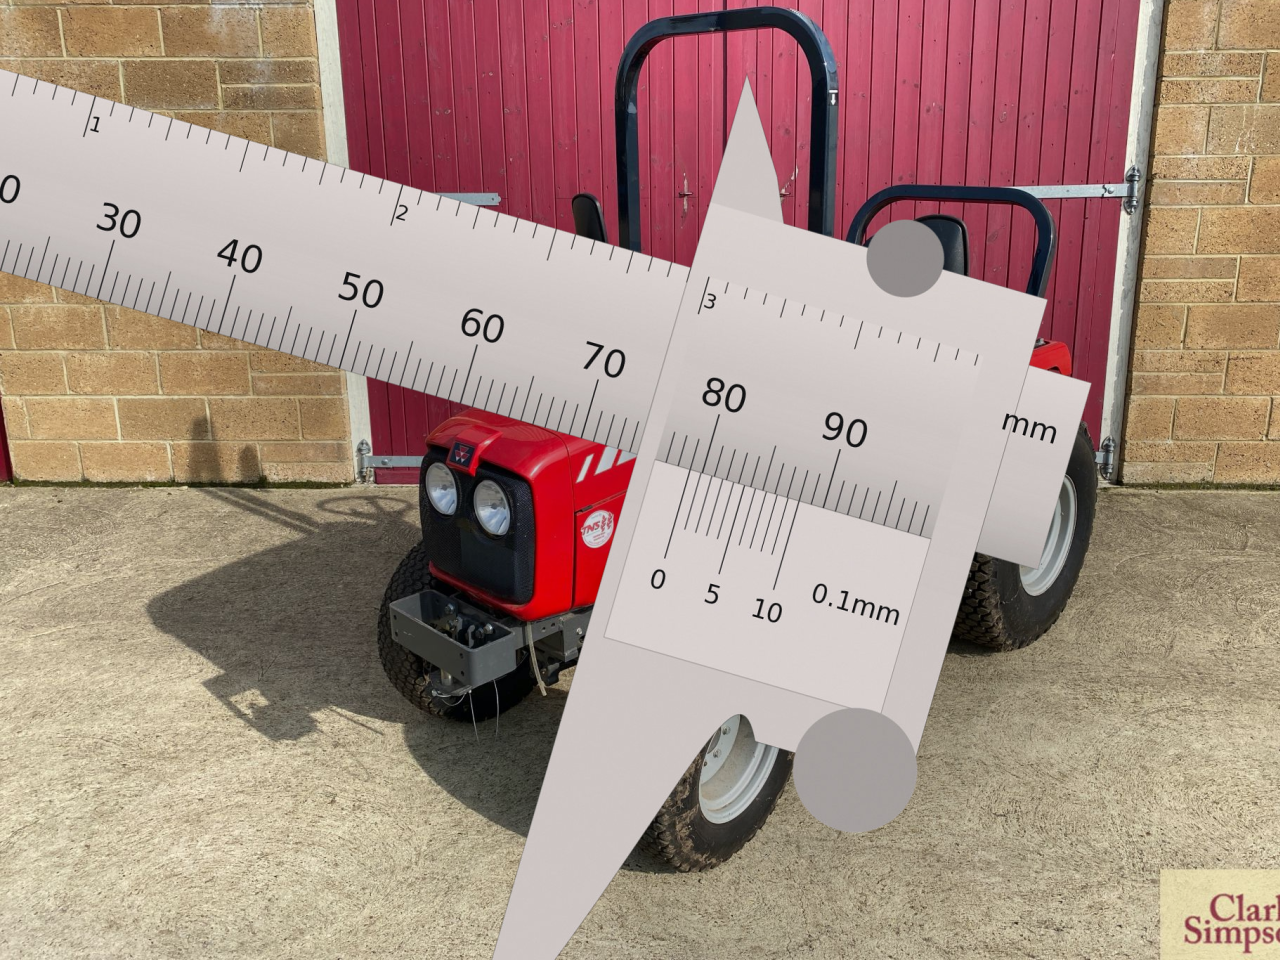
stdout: {"value": 79.0, "unit": "mm"}
